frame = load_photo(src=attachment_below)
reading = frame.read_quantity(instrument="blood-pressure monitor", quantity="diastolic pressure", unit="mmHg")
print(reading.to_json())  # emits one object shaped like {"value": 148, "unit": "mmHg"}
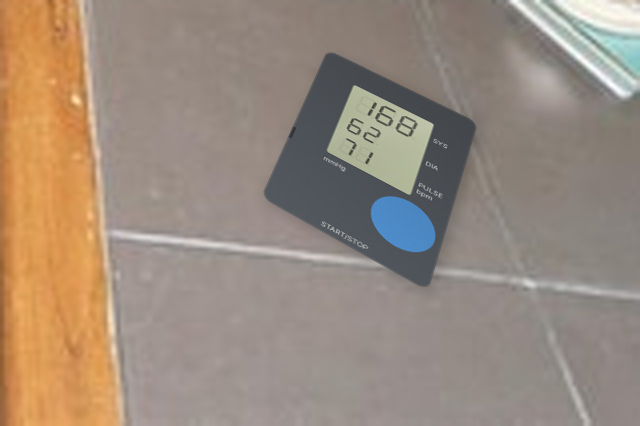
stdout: {"value": 62, "unit": "mmHg"}
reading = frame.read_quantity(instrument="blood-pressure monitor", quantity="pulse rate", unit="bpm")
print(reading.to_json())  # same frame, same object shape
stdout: {"value": 71, "unit": "bpm"}
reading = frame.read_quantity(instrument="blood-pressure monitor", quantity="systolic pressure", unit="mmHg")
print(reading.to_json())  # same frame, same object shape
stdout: {"value": 168, "unit": "mmHg"}
